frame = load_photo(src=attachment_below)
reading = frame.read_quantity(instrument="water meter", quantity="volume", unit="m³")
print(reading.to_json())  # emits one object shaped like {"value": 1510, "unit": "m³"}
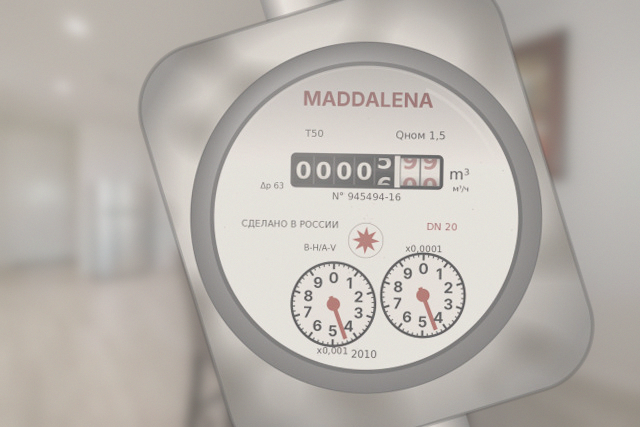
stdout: {"value": 5.9944, "unit": "m³"}
